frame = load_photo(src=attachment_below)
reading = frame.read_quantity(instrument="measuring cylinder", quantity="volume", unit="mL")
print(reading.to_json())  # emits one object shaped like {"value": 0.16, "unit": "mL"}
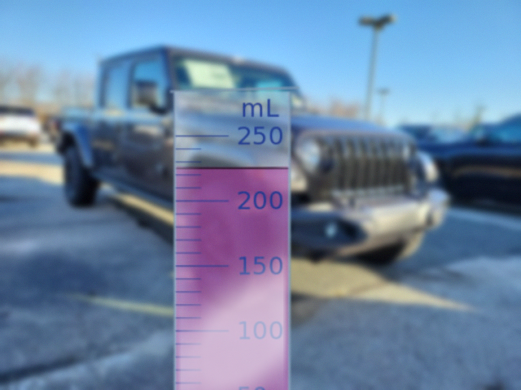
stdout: {"value": 225, "unit": "mL"}
